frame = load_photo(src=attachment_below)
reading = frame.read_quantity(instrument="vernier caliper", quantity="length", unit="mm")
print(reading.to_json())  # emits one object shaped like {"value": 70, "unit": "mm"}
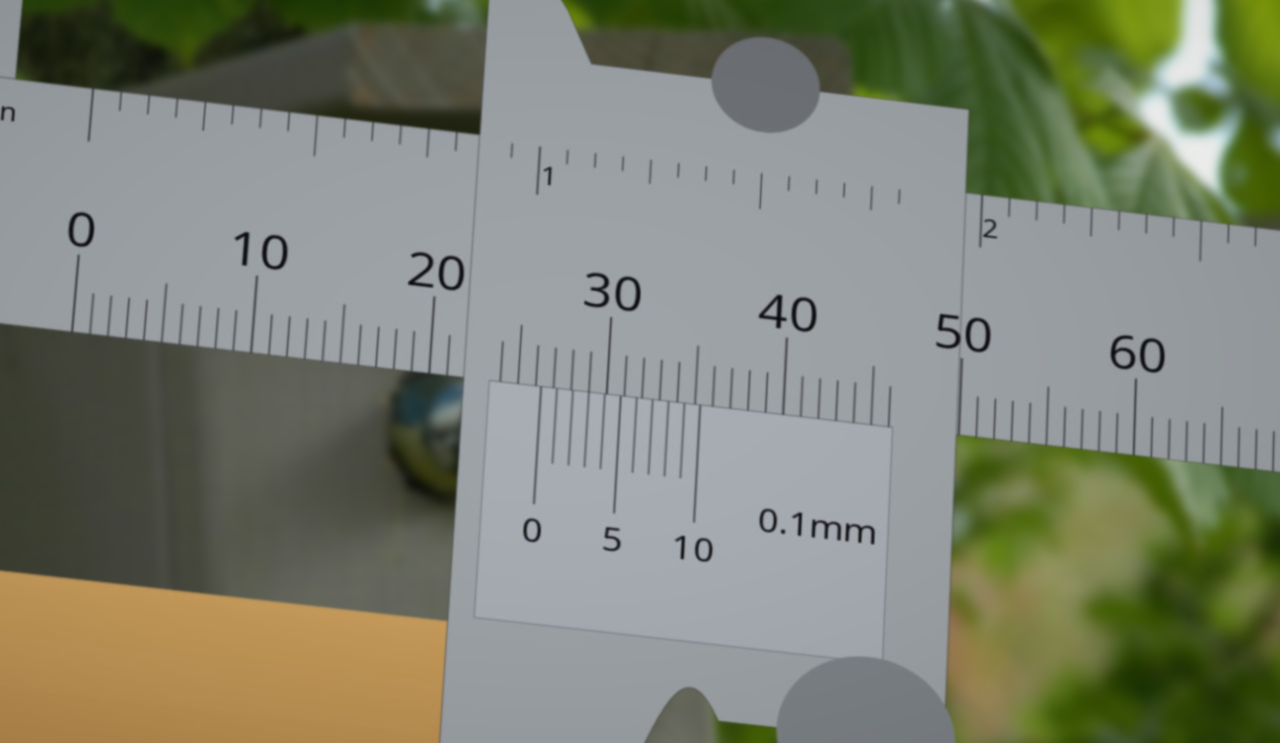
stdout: {"value": 26.3, "unit": "mm"}
